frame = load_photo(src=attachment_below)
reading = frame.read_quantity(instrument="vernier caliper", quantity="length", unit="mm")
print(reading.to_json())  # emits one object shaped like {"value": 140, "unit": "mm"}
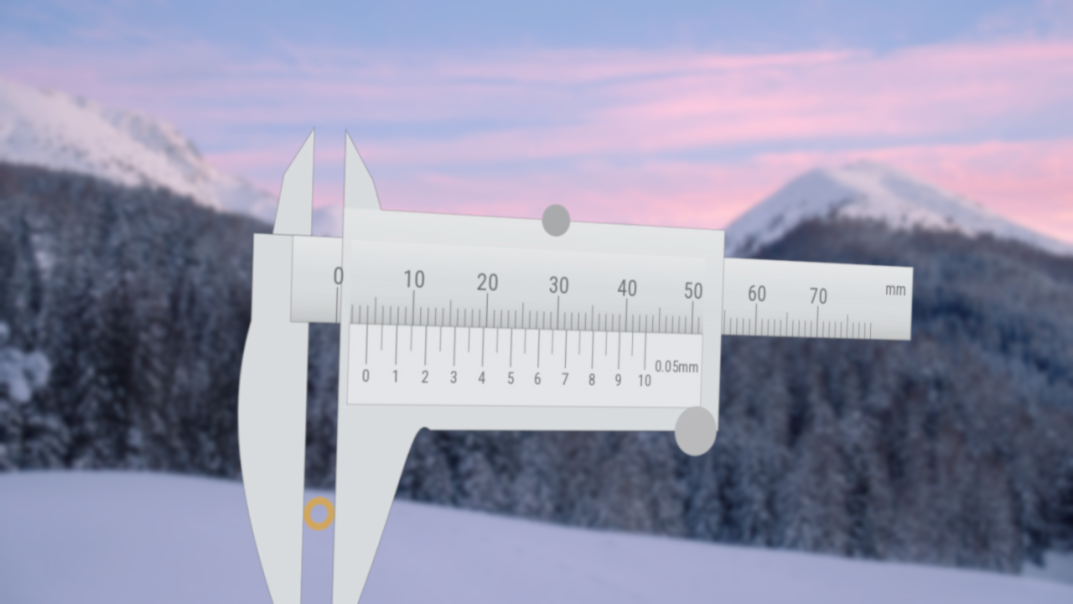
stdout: {"value": 4.0, "unit": "mm"}
